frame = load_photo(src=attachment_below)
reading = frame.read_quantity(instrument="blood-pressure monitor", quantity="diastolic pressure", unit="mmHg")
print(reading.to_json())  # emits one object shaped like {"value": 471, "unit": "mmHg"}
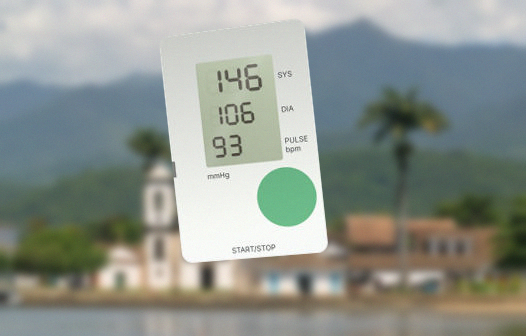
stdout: {"value": 106, "unit": "mmHg"}
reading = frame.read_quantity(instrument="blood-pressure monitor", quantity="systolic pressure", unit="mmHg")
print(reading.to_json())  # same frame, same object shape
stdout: {"value": 146, "unit": "mmHg"}
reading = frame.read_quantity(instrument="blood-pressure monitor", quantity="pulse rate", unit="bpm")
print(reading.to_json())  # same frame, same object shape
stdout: {"value": 93, "unit": "bpm"}
